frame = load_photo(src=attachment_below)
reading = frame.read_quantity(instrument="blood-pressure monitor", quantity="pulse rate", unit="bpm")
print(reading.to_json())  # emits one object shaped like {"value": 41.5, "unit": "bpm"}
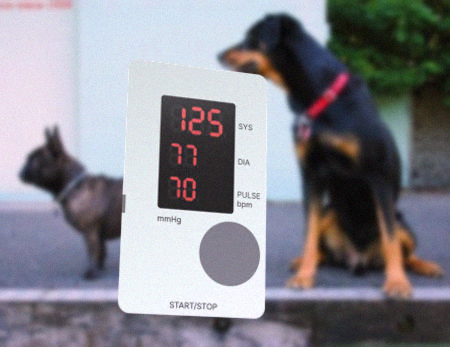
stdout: {"value": 70, "unit": "bpm"}
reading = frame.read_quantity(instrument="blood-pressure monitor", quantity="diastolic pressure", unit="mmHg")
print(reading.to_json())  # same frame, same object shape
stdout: {"value": 77, "unit": "mmHg"}
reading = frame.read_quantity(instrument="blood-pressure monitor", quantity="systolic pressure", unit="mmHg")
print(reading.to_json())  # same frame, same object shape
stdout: {"value": 125, "unit": "mmHg"}
